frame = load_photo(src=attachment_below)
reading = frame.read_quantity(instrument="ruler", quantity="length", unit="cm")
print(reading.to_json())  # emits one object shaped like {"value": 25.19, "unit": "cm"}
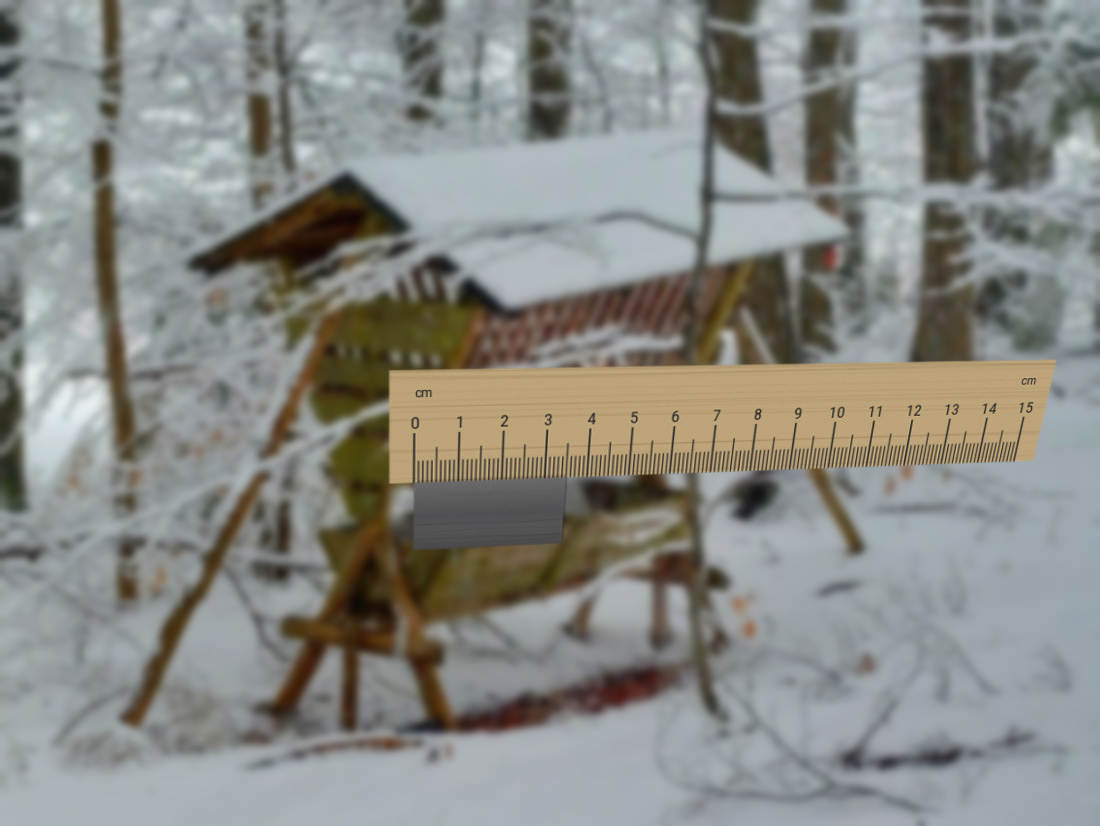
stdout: {"value": 3.5, "unit": "cm"}
